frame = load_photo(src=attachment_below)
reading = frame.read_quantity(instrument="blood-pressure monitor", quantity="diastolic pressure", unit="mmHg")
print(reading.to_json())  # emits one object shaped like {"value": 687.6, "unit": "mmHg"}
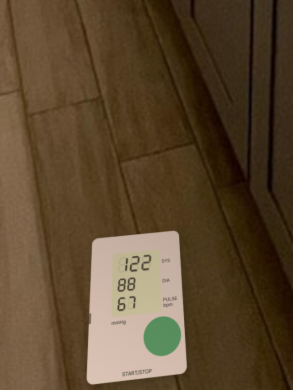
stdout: {"value": 88, "unit": "mmHg"}
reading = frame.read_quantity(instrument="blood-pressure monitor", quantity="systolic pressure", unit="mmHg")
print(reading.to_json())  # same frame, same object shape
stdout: {"value": 122, "unit": "mmHg"}
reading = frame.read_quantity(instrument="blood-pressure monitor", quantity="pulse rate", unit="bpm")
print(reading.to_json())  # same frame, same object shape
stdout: {"value": 67, "unit": "bpm"}
